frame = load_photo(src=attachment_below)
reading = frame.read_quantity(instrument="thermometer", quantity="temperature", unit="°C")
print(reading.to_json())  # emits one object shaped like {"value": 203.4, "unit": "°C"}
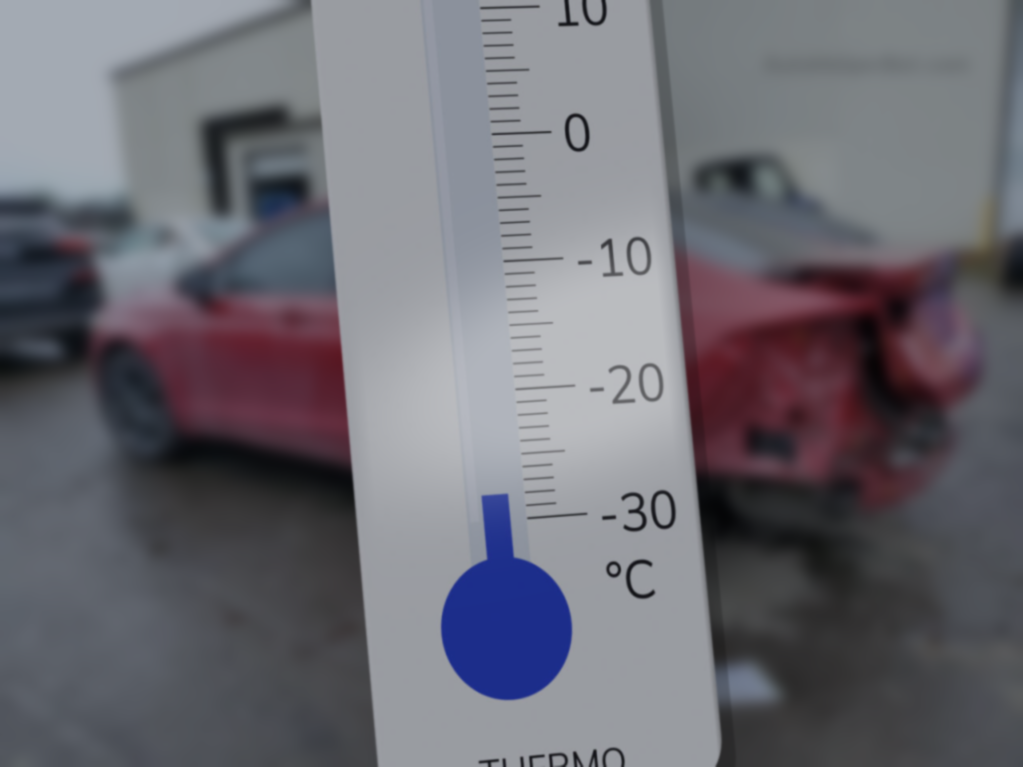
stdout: {"value": -28, "unit": "°C"}
